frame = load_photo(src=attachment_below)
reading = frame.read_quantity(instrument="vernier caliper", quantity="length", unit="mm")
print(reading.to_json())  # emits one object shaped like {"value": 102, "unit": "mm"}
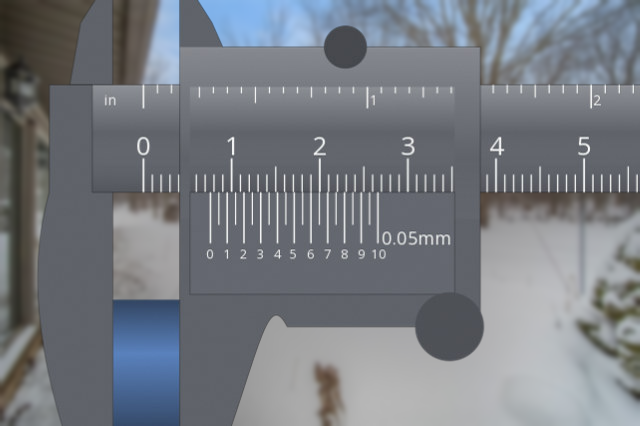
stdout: {"value": 7.6, "unit": "mm"}
